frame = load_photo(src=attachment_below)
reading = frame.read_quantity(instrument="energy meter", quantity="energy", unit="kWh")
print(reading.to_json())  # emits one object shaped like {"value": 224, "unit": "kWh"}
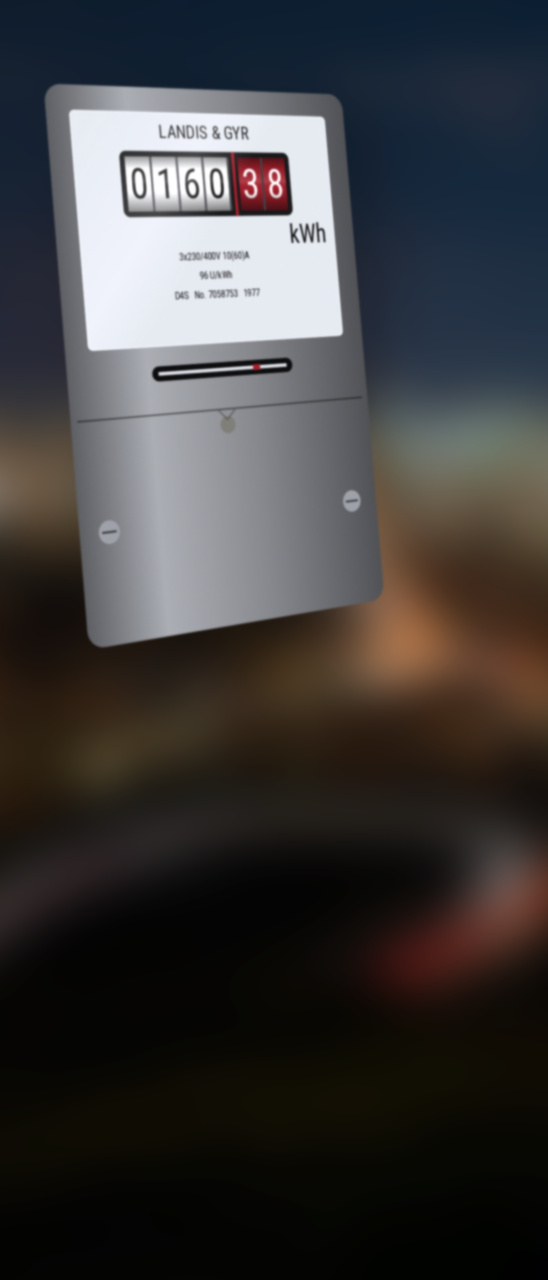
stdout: {"value": 160.38, "unit": "kWh"}
